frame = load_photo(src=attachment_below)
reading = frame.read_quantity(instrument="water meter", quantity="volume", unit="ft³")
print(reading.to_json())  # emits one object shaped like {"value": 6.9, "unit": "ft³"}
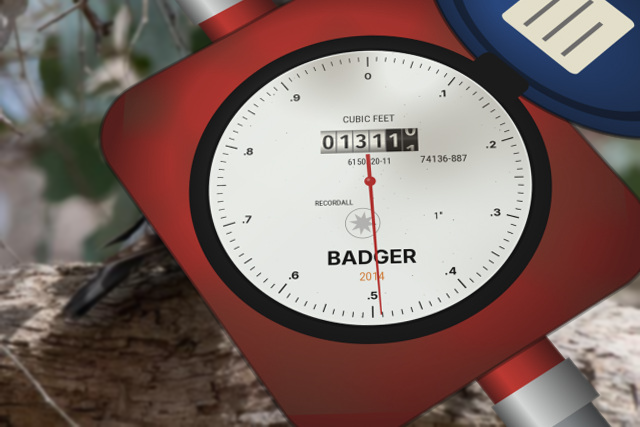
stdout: {"value": 13110.49, "unit": "ft³"}
